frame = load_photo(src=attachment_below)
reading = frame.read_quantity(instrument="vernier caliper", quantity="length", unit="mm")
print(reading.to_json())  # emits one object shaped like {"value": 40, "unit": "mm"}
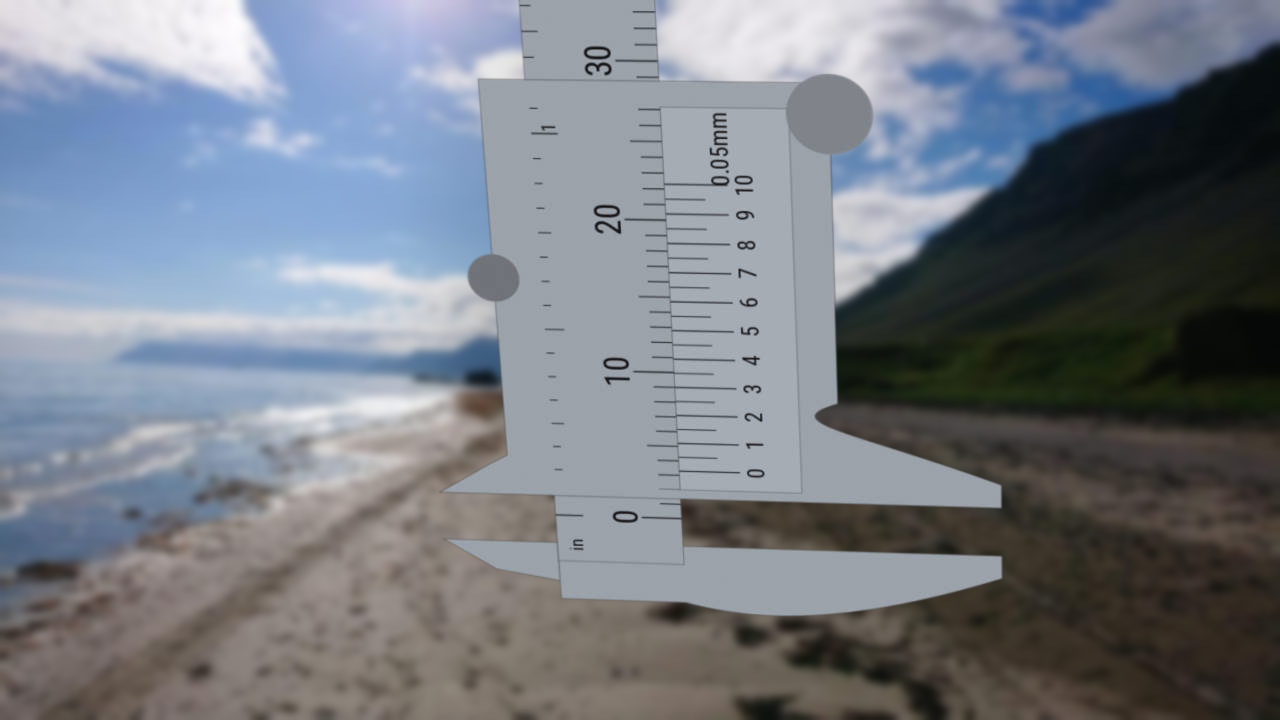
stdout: {"value": 3.3, "unit": "mm"}
